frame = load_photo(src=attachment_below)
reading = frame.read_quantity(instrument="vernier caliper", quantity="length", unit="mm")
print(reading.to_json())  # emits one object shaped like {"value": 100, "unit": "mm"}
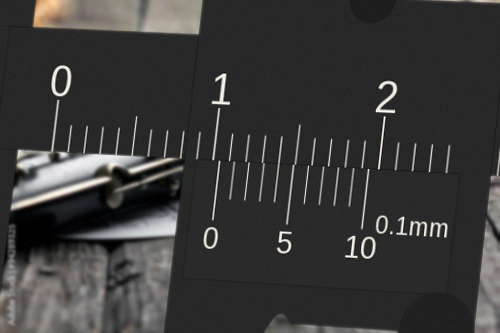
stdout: {"value": 10.4, "unit": "mm"}
